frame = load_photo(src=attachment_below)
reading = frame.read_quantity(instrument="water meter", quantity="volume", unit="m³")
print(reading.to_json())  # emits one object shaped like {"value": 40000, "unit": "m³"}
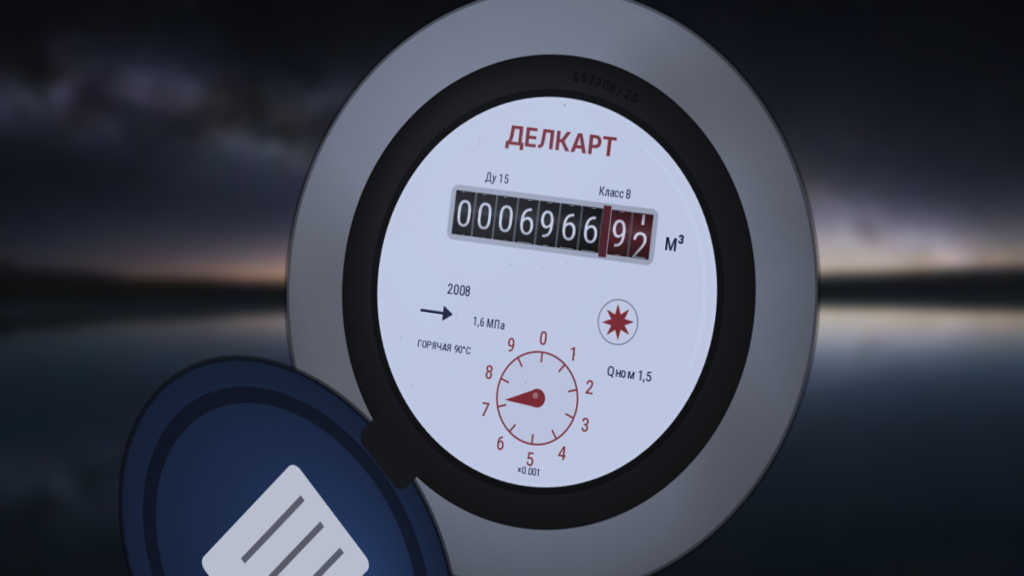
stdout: {"value": 6966.917, "unit": "m³"}
